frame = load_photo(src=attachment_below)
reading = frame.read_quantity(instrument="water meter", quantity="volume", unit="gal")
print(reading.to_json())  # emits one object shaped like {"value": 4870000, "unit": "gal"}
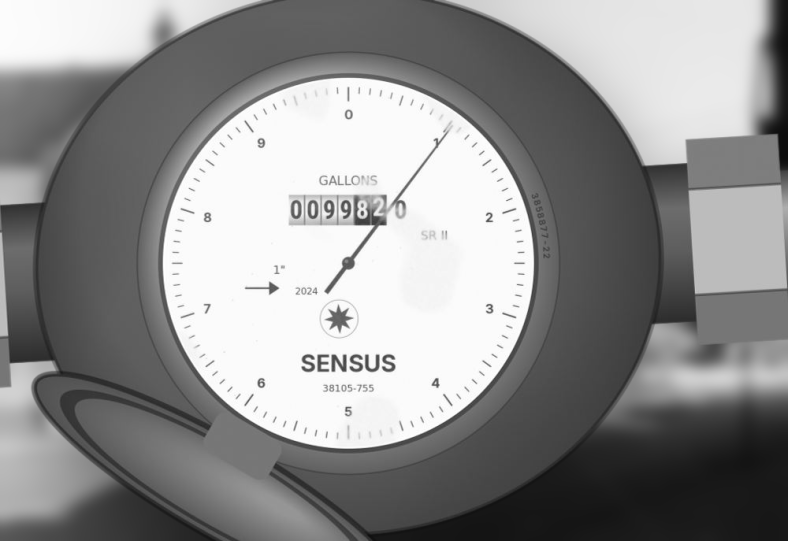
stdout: {"value": 99821.0, "unit": "gal"}
